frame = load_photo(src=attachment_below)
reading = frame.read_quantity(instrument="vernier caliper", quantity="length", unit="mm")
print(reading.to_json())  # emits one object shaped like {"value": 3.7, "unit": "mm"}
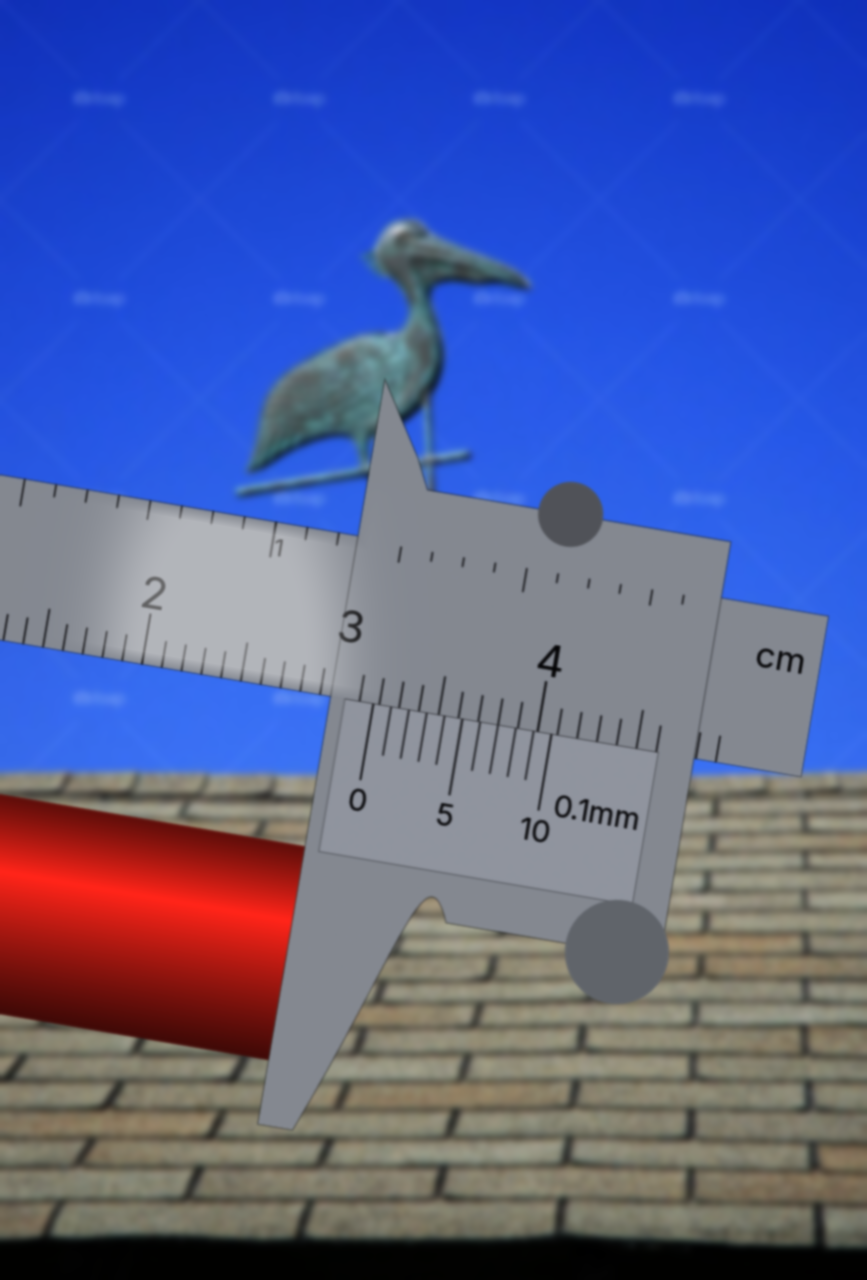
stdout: {"value": 31.7, "unit": "mm"}
